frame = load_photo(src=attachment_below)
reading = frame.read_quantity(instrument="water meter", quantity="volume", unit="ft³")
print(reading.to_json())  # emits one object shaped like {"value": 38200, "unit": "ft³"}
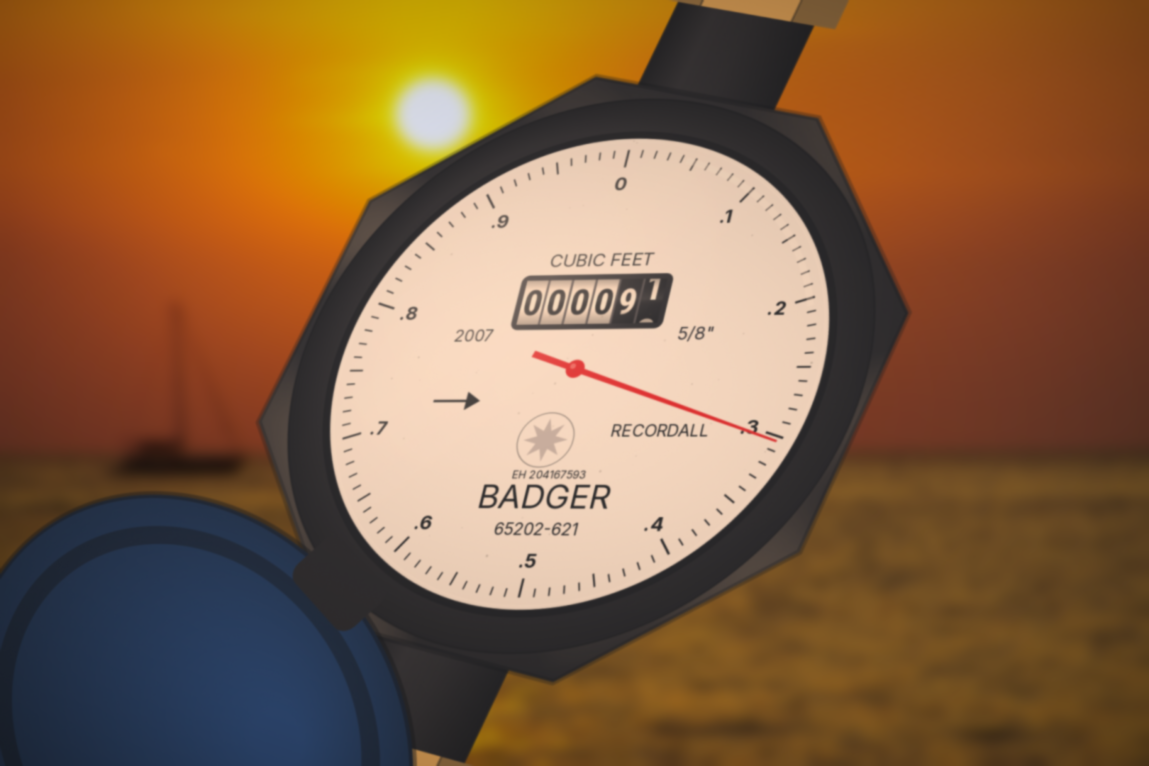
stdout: {"value": 91.30, "unit": "ft³"}
